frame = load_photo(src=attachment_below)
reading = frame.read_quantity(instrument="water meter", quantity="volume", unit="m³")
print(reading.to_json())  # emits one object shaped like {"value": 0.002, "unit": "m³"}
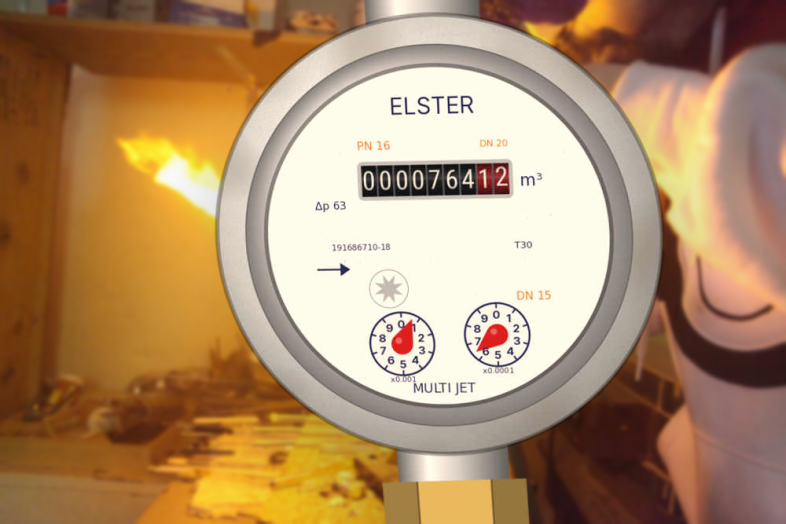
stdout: {"value": 764.1206, "unit": "m³"}
